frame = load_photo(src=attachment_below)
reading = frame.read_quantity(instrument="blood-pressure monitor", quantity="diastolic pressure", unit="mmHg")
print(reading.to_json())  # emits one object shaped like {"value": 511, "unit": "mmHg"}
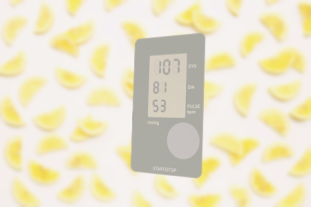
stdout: {"value": 81, "unit": "mmHg"}
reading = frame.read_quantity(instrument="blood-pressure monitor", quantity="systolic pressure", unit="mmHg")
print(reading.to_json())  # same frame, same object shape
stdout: {"value": 107, "unit": "mmHg"}
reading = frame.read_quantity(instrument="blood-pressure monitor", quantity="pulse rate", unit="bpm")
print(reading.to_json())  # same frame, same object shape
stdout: {"value": 53, "unit": "bpm"}
